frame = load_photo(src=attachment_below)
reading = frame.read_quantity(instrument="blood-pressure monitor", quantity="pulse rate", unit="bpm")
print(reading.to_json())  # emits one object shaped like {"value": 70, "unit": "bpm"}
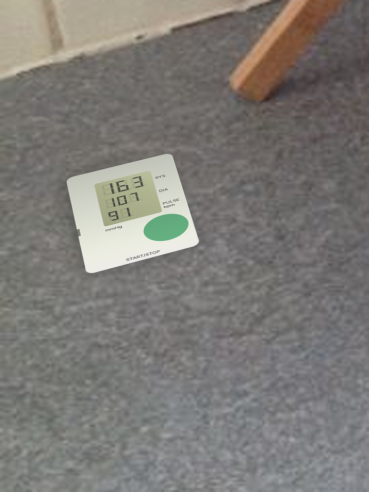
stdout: {"value": 91, "unit": "bpm"}
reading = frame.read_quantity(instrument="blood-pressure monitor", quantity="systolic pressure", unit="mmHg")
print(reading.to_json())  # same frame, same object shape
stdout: {"value": 163, "unit": "mmHg"}
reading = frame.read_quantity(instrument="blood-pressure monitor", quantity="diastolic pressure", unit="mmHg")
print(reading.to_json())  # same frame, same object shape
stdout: {"value": 107, "unit": "mmHg"}
